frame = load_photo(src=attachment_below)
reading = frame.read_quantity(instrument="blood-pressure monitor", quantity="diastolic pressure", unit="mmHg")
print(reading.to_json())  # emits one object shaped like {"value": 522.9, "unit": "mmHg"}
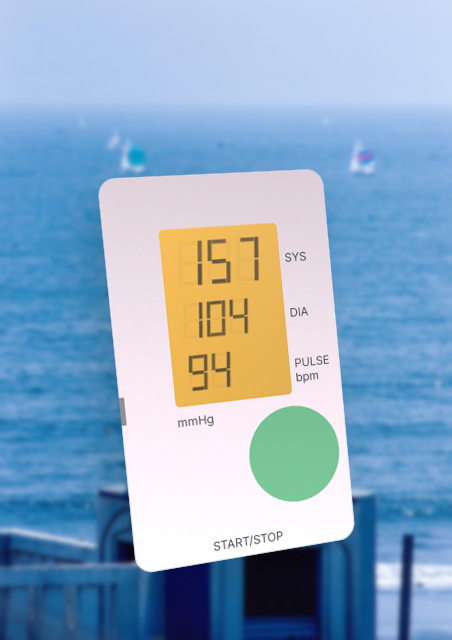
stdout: {"value": 104, "unit": "mmHg"}
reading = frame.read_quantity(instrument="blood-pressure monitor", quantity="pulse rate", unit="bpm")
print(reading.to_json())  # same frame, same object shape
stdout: {"value": 94, "unit": "bpm"}
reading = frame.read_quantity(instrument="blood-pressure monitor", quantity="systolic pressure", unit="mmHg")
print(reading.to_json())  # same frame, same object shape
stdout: {"value": 157, "unit": "mmHg"}
